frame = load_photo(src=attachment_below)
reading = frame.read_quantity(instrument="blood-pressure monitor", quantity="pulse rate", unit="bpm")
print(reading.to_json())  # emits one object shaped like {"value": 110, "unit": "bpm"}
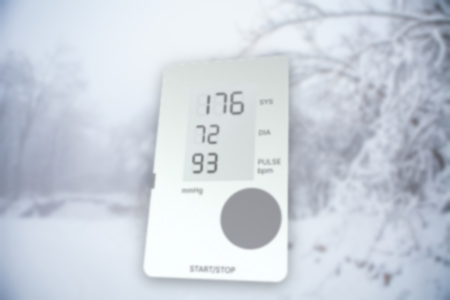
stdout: {"value": 93, "unit": "bpm"}
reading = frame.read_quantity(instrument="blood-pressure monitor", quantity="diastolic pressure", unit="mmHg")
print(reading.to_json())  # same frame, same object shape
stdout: {"value": 72, "unit": "mmHg"}
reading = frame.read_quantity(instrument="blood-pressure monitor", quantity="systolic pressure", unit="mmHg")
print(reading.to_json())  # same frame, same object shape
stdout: {"value": 176, "unit": "mmHg"}
